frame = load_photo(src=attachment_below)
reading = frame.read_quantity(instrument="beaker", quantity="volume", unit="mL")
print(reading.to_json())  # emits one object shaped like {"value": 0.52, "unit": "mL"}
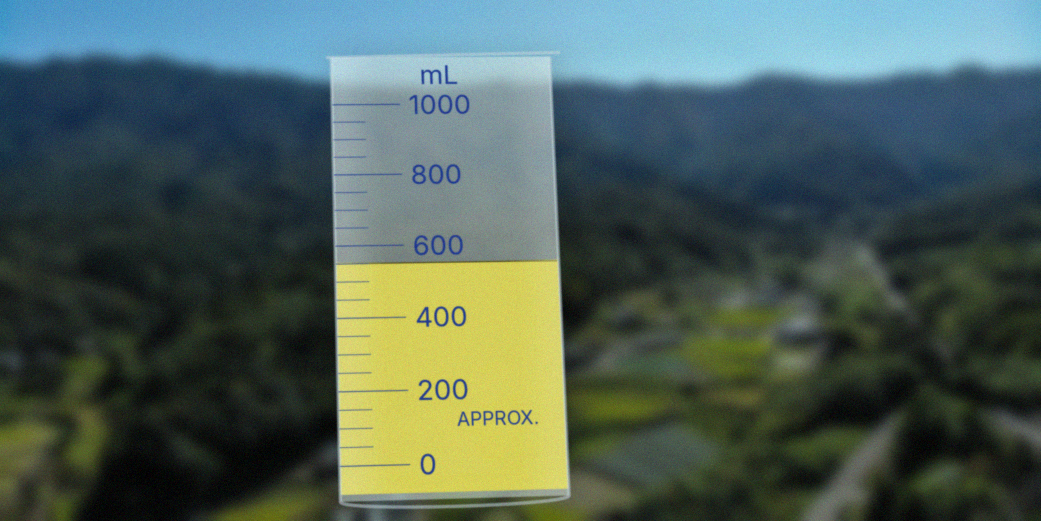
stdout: {"value": 550, "unit": "mL"}
